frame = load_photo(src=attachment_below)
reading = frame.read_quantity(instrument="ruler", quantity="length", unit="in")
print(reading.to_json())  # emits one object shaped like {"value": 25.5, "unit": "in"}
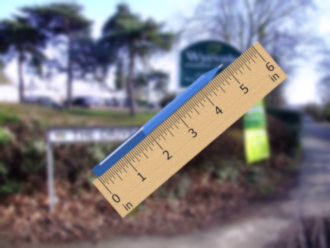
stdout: {"value": 5, "unit": "in"}
